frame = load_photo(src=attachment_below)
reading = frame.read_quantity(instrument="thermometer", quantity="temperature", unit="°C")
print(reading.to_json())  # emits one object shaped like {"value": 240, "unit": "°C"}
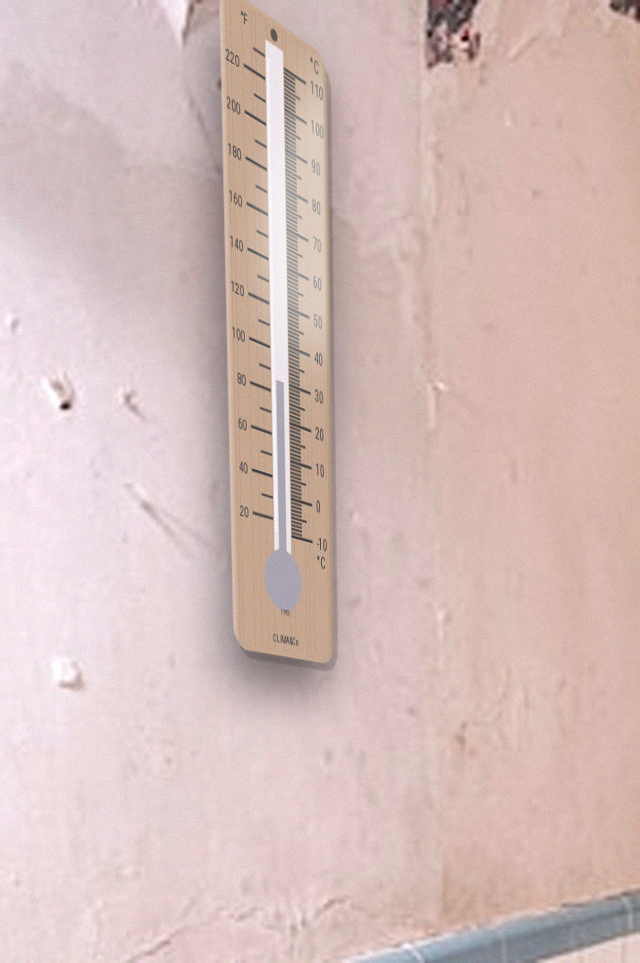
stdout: {"value": 30, "unit": "°C"}
